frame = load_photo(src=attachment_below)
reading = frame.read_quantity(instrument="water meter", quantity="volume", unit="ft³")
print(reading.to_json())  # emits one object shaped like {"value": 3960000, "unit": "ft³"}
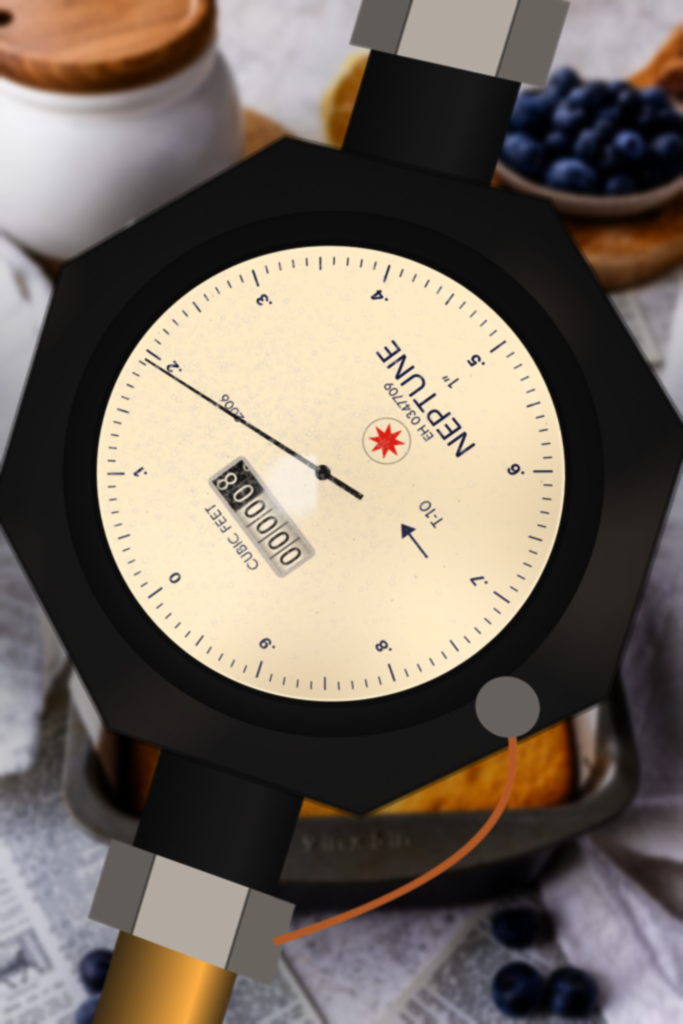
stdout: {"value": 8.19, "unit": "ft³"}
